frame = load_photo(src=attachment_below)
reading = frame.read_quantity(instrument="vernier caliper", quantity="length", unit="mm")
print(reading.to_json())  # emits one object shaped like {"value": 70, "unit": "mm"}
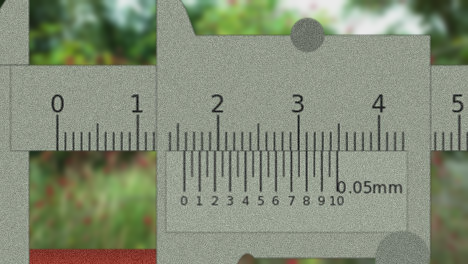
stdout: {"value": 15.8, "unit": "mm"}
